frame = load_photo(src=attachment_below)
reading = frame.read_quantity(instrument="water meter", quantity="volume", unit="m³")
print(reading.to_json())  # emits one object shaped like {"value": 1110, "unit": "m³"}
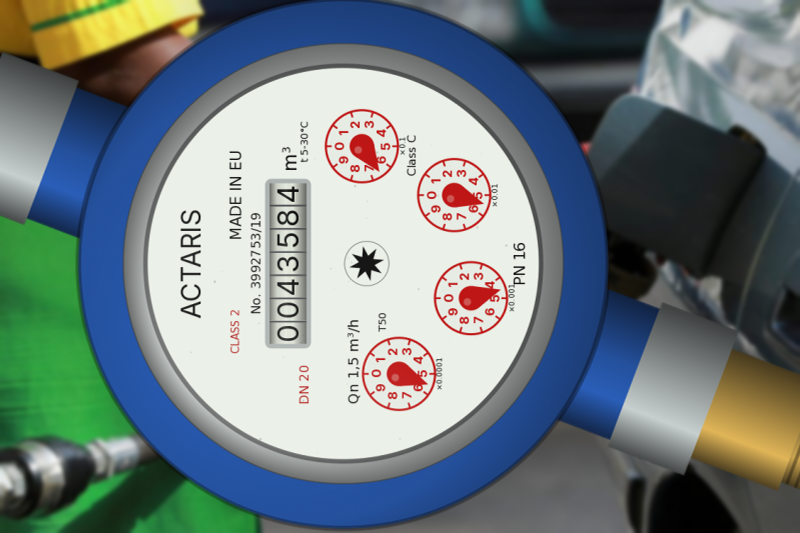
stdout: {"value": 43584.6545, "unit": "m³"}
